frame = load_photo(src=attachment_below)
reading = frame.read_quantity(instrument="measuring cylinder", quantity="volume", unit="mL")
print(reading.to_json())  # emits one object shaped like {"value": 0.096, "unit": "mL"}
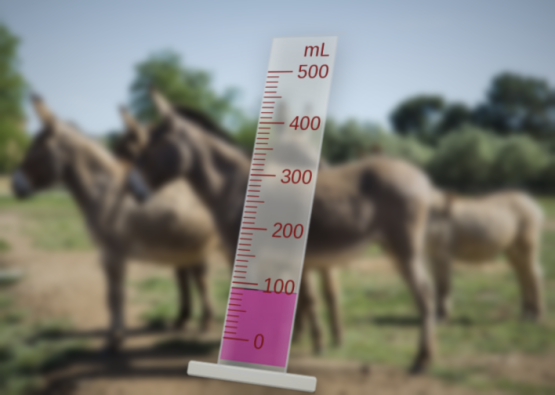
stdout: {"value": 90, "unit": "mL"}
